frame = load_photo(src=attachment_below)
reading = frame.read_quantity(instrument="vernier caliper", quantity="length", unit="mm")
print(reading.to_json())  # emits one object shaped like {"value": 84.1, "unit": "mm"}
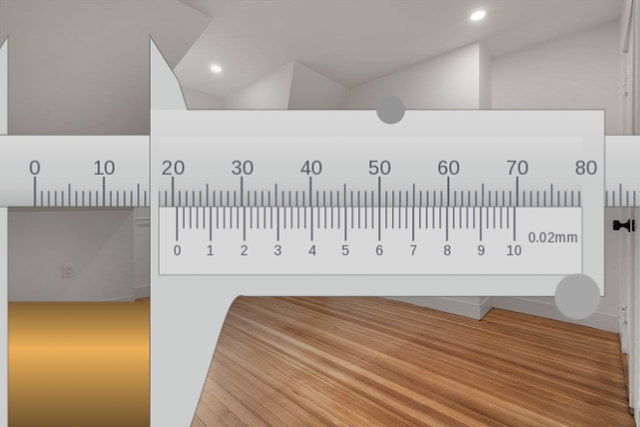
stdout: {"value": 20.6, "unit": "mm"}
